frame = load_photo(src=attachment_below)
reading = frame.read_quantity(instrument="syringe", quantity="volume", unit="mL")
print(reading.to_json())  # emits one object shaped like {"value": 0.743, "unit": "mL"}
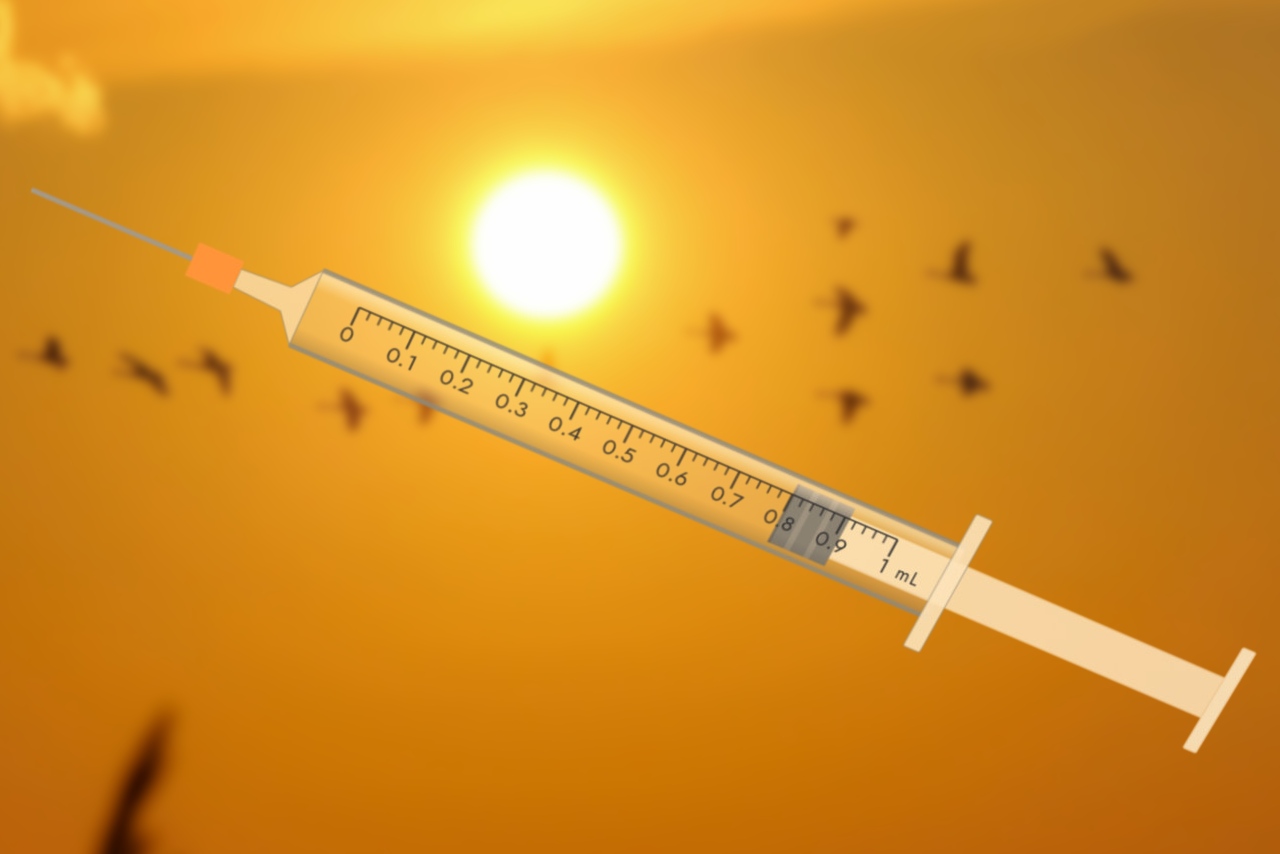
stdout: {"value": 0.8, "unit": "mL"}
